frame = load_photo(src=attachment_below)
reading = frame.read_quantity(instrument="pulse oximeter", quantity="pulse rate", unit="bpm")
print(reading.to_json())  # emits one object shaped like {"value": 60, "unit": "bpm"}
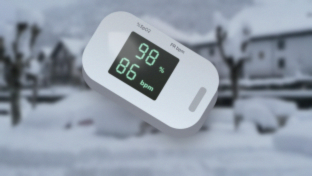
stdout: {"value": 86, "unit": "bpm"}
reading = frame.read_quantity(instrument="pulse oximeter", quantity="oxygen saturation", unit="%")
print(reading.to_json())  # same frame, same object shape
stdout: {"value": 98, "unit": "%"}
